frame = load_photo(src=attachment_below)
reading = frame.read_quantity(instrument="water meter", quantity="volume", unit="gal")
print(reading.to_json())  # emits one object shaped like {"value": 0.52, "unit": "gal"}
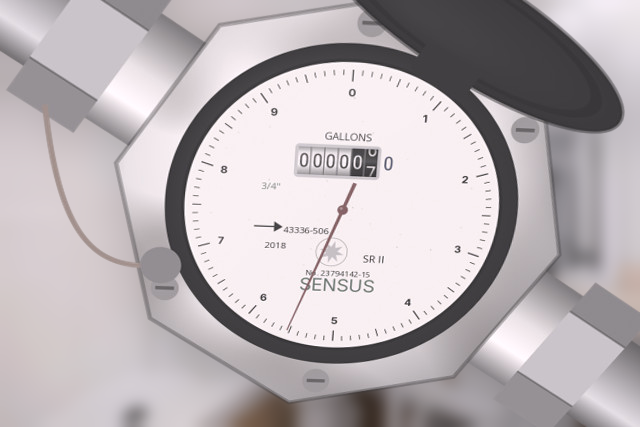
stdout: {"value": 65.5, "unit": "gal"}
